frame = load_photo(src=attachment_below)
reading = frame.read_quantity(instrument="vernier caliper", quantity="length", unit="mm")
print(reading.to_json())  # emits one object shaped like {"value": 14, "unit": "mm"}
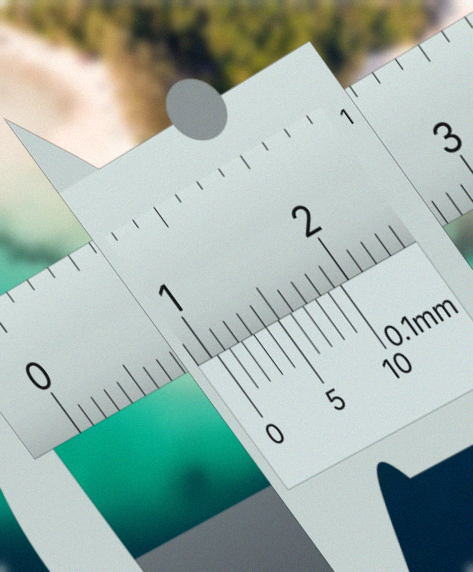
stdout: {"value": 10.4, "unit": "mm"}
